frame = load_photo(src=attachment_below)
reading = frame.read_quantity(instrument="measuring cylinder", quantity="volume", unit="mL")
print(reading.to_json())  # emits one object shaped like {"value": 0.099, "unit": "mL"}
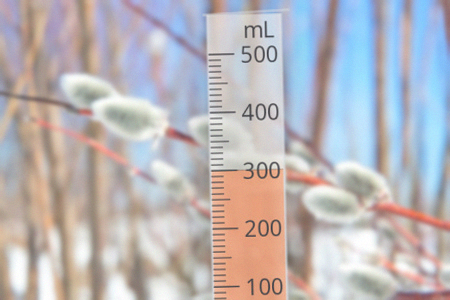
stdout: {"value": 300, "unit": "mL"}
